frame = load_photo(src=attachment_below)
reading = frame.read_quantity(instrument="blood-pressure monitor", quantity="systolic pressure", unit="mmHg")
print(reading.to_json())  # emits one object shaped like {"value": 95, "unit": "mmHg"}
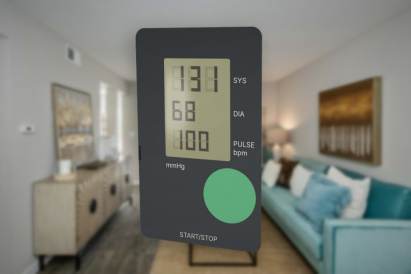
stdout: {"value": 131, "unit": "mmHg"}
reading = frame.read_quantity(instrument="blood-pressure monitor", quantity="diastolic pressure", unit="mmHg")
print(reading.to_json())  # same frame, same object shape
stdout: {"value": 68, "unit": "mmHg"}
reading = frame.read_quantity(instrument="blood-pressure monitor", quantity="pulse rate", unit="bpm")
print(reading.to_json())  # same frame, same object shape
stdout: {"value": 100, "unit": "bpm"}
